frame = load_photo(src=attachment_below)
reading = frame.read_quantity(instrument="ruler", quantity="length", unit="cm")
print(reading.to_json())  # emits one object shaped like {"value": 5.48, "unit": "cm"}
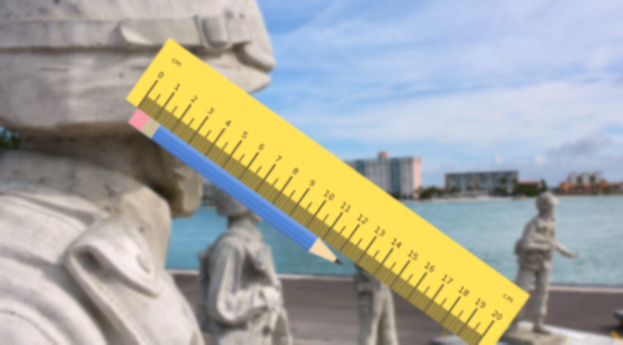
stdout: {"value": 12.5, "unit": "cm"}
